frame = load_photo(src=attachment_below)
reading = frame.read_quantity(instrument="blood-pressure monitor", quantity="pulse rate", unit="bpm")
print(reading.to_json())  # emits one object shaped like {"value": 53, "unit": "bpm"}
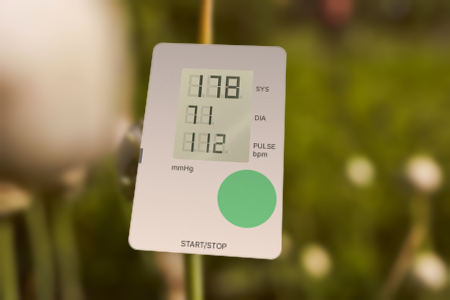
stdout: {"value": 112, "unit": "bpm"}
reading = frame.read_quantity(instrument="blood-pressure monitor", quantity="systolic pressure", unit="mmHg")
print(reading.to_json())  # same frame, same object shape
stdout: {"value": 178, "unit": "mmHg"}
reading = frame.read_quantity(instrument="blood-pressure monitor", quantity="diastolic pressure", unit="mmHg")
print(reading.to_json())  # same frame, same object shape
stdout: {"value": 71, "unit": "mmHg"}
